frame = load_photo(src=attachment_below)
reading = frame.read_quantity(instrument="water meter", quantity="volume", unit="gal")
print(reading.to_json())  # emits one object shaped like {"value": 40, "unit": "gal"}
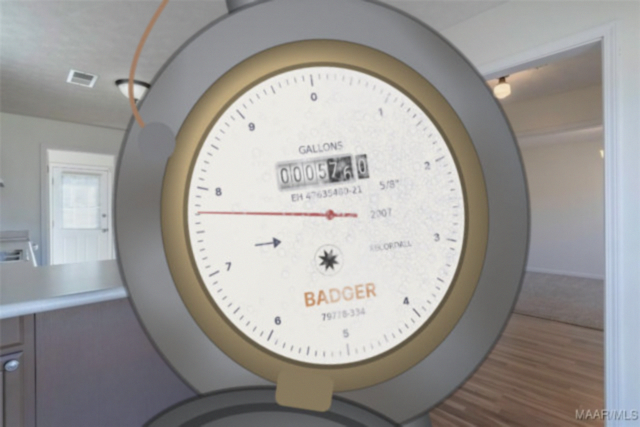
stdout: {"value": 5757.7, "unit": "gal"}
